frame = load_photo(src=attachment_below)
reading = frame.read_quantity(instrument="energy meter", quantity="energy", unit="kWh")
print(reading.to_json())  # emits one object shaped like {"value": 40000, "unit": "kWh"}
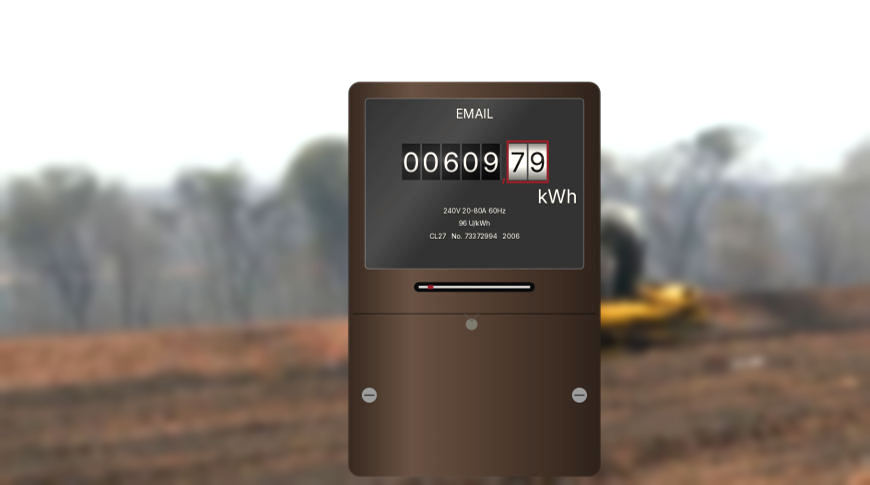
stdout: {"value": 609.79, "unit": "kWh"}
